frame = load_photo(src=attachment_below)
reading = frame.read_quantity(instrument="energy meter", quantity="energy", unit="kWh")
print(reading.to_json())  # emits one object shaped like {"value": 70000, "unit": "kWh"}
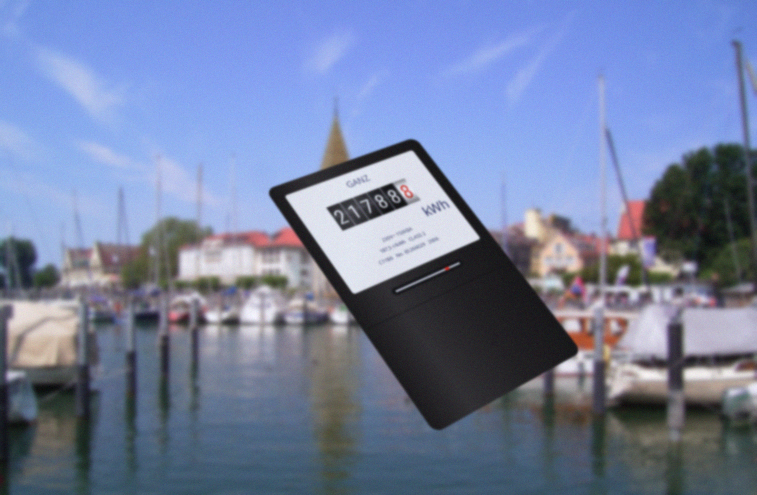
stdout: {"value": 21788.8, "unit": "kWh"}
